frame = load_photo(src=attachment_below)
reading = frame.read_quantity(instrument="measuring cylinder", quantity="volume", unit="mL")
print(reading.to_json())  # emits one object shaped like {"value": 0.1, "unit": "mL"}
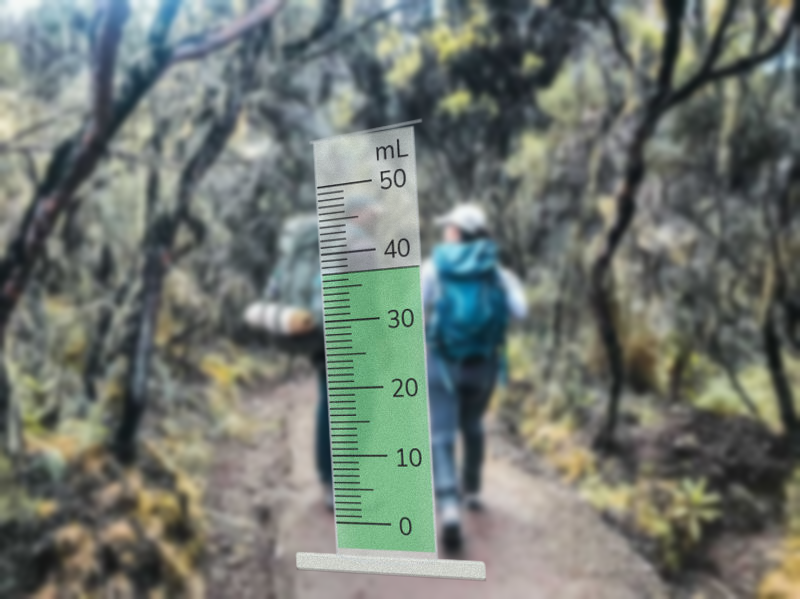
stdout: {"value": 37, "unit": "mL"}
